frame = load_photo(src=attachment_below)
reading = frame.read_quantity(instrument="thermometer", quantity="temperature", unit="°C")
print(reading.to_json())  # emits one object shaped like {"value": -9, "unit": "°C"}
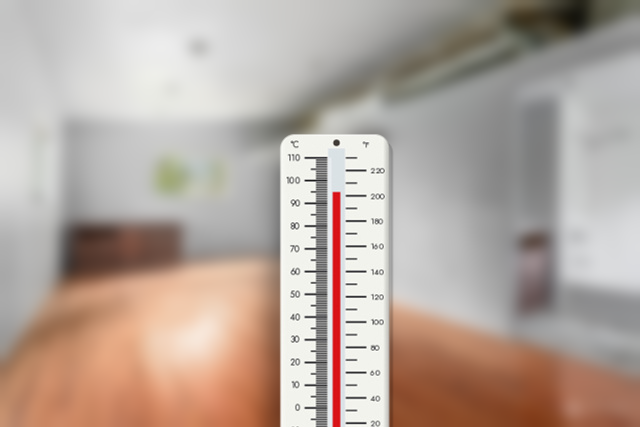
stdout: {"value": 95, "unit": "°C"}
